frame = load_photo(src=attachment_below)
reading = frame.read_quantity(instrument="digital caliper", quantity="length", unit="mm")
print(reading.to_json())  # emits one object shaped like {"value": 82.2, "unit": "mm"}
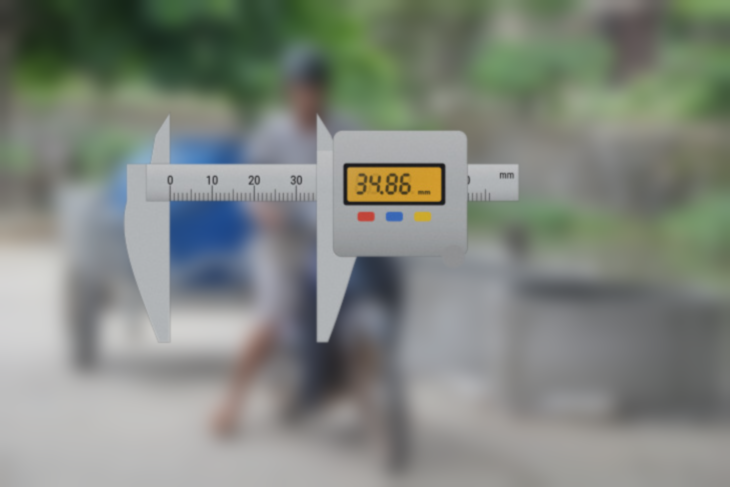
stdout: {"value": 34.86, "unit": "mm"}
